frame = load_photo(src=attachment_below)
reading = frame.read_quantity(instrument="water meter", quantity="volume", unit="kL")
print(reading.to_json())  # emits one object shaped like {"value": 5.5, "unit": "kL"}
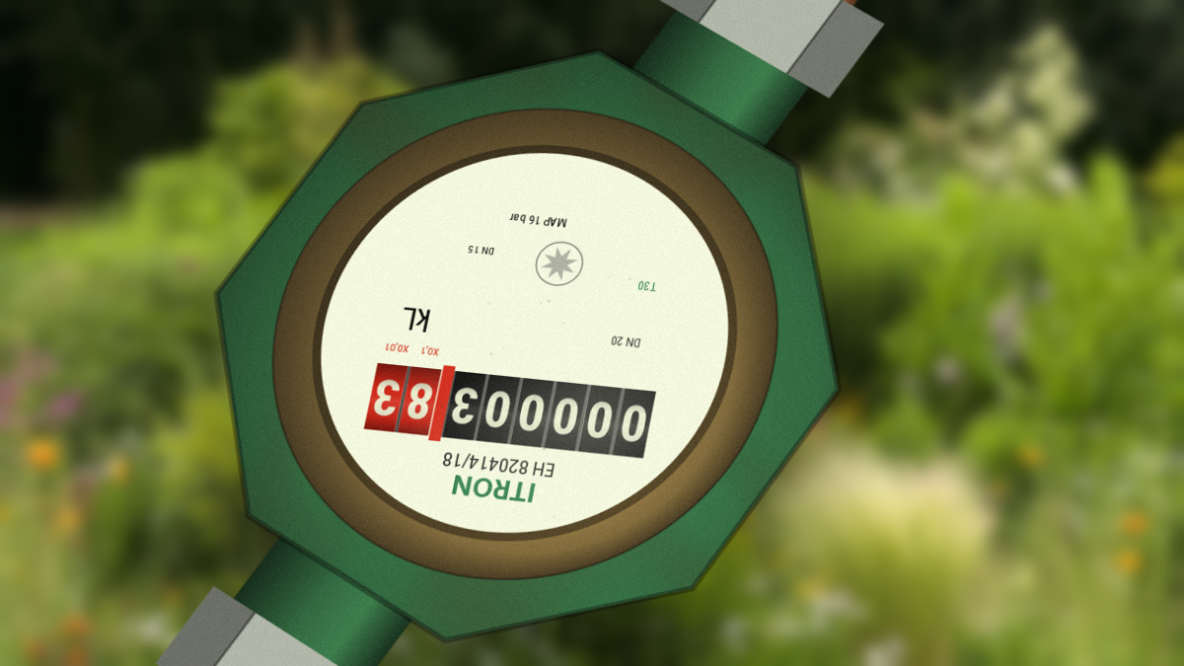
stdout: {"value": 3.83, "unit": "kL"}
